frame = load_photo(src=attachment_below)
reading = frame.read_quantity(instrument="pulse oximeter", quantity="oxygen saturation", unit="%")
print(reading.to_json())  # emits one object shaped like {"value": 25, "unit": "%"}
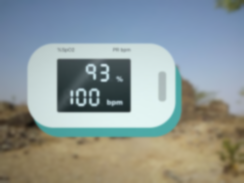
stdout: {"value": 93, "unit": "%"}
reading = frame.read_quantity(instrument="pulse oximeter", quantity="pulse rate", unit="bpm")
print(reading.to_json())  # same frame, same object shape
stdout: {"value": 100, "unit": "bpm"}
